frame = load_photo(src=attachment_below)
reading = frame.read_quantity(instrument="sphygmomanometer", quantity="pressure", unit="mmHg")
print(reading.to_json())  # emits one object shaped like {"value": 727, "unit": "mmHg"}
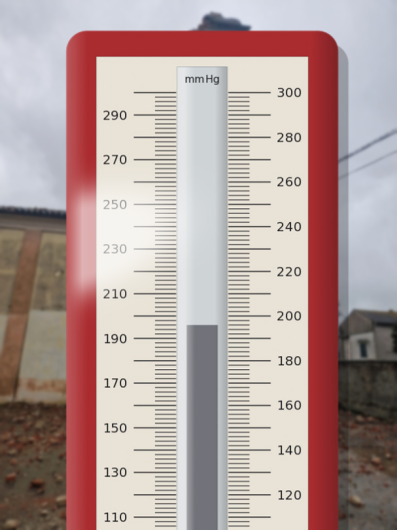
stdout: {"value": 196, "unit": "mmHg"}
